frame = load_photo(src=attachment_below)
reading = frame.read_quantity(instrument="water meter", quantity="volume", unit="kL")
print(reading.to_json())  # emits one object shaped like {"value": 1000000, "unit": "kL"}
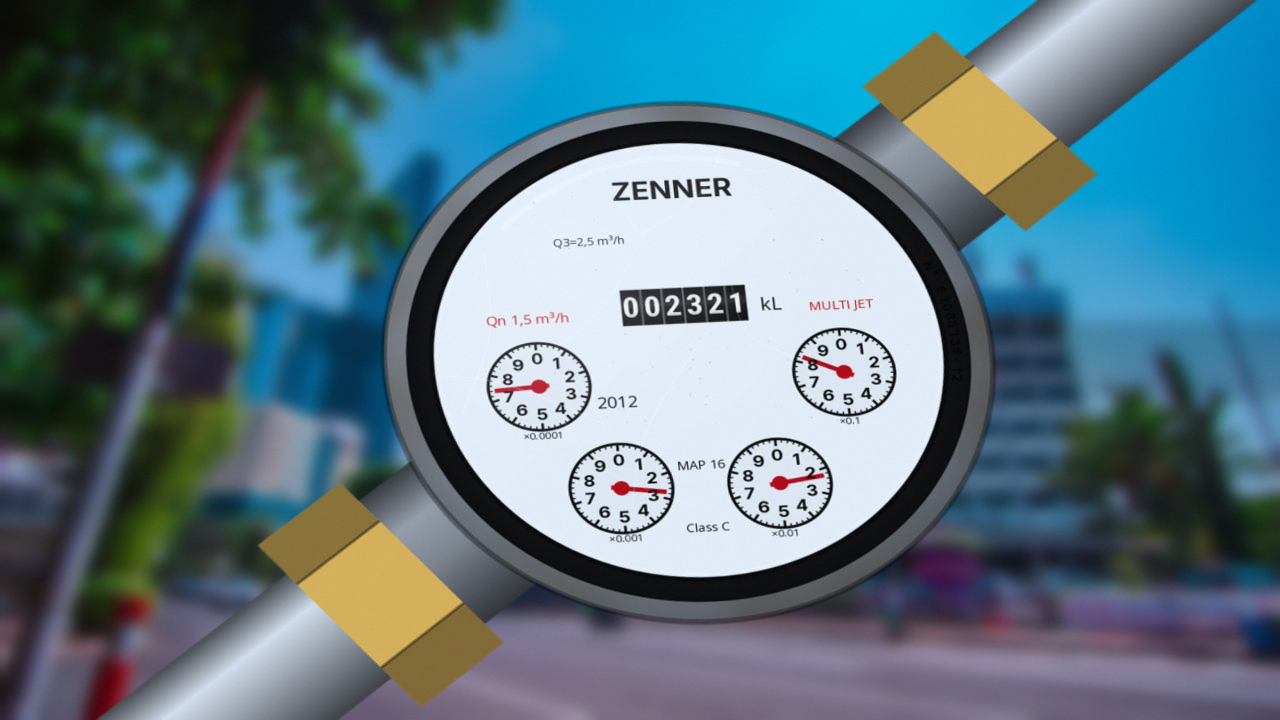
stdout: {"value": 2321.8227, "unit": "kL"}
